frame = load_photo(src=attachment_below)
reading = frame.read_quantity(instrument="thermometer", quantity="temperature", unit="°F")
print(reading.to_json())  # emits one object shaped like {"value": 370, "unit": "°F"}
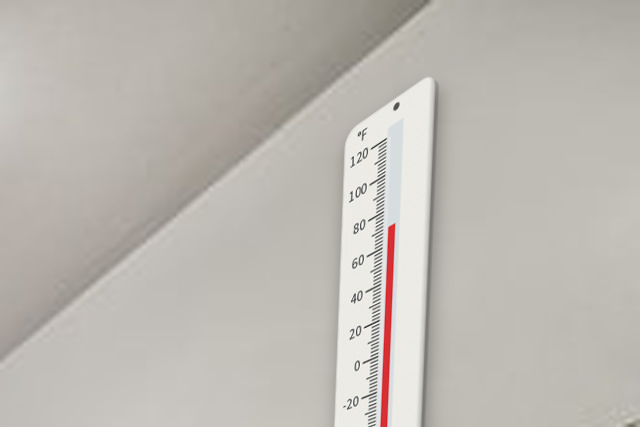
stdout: {"value": 70, "unit": "°F"}
